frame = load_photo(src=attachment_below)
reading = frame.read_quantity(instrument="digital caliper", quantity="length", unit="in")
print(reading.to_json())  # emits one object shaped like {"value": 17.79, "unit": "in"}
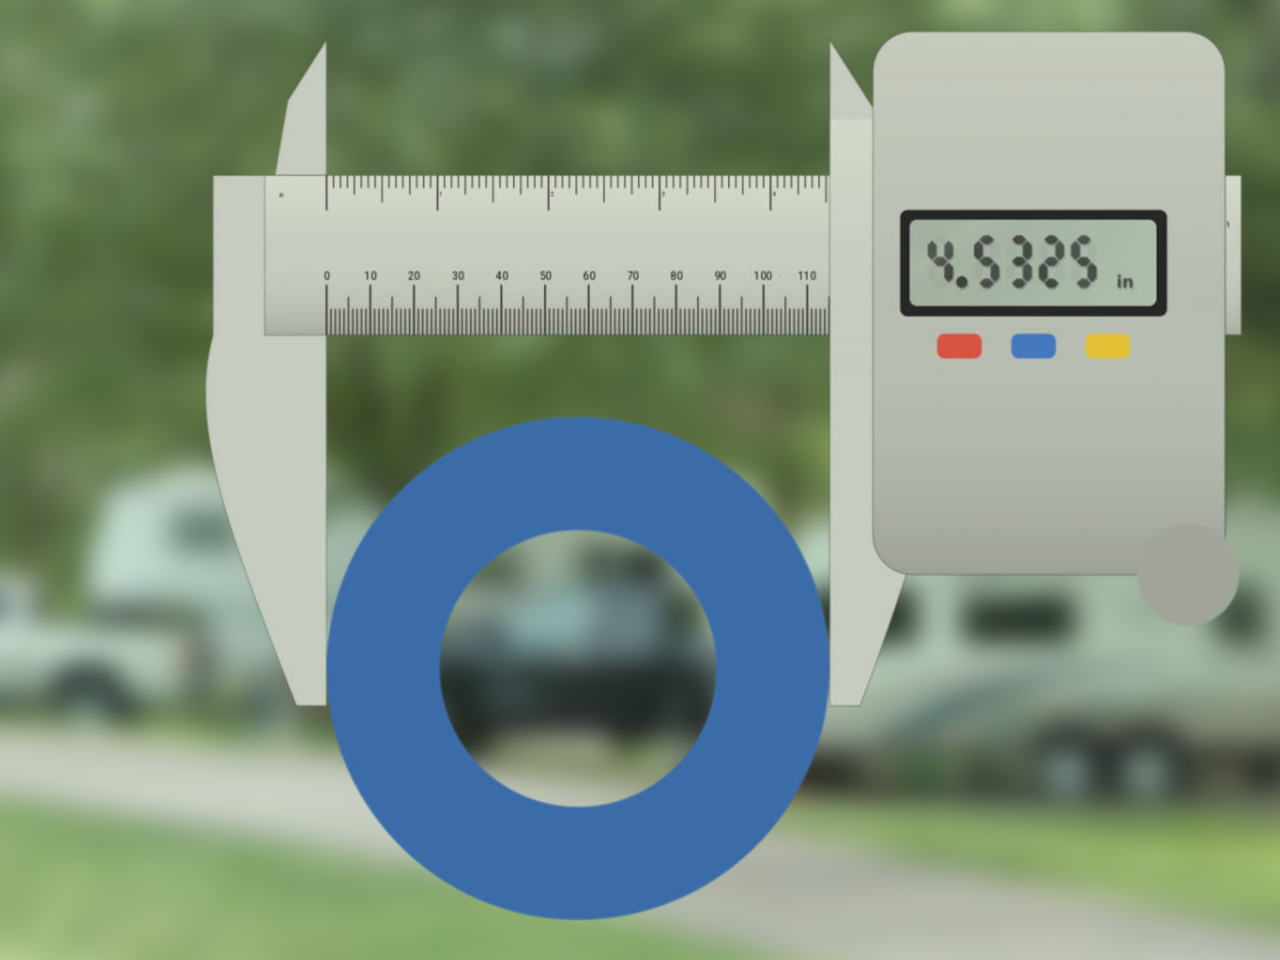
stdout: {"value": 4.5325, "unit": "in"}
